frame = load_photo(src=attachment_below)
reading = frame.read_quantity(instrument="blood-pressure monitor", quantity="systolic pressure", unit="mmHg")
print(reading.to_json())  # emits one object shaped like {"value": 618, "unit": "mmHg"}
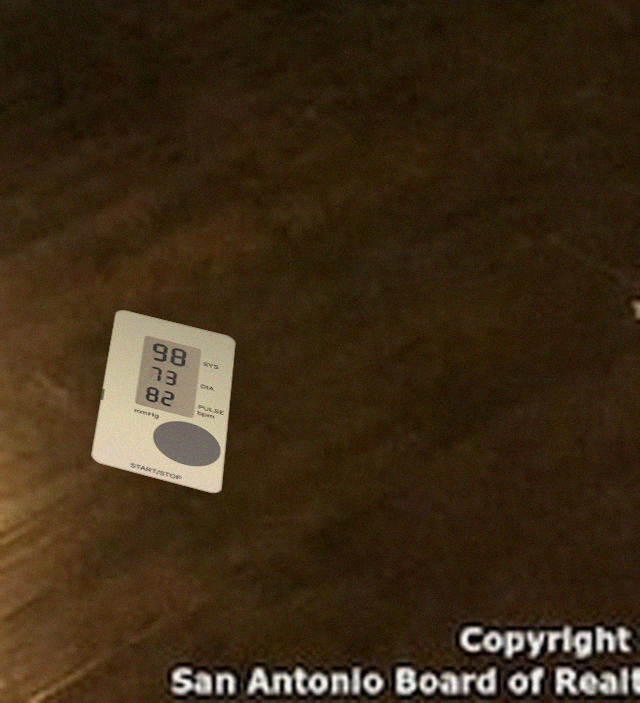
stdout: {"value": 98, "unit": "mmHg"}
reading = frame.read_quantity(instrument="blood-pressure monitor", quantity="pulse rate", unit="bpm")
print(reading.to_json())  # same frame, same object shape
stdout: {"value": 82, "unit": "bpm"}
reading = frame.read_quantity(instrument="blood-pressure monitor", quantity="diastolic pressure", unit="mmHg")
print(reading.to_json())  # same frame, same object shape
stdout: {"value": 73, "unit": "mmHg"}
